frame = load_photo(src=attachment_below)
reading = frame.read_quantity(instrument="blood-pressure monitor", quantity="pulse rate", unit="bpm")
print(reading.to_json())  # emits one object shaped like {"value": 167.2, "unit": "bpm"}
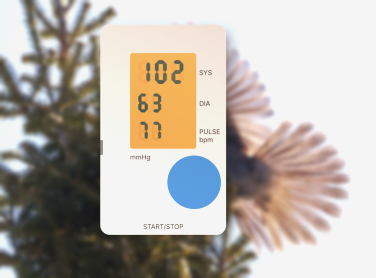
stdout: {"value": 77, "unit": "bpm"}
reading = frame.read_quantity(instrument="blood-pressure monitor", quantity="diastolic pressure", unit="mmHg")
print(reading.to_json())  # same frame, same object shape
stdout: {"value": 63, "unit": "mmHg"}
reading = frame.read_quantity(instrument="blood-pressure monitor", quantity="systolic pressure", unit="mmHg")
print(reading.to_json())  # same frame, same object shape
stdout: {"value": 102, "unit": "mmHg"}
